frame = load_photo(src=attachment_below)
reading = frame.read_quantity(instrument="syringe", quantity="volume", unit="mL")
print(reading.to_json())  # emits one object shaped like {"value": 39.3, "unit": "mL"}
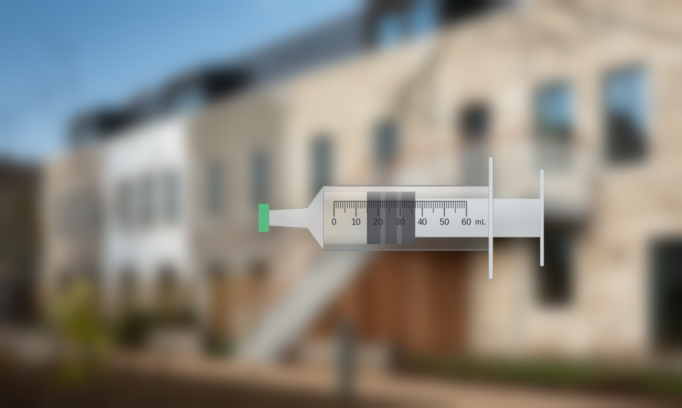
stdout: {"value": 15, "unit": "mL"}
